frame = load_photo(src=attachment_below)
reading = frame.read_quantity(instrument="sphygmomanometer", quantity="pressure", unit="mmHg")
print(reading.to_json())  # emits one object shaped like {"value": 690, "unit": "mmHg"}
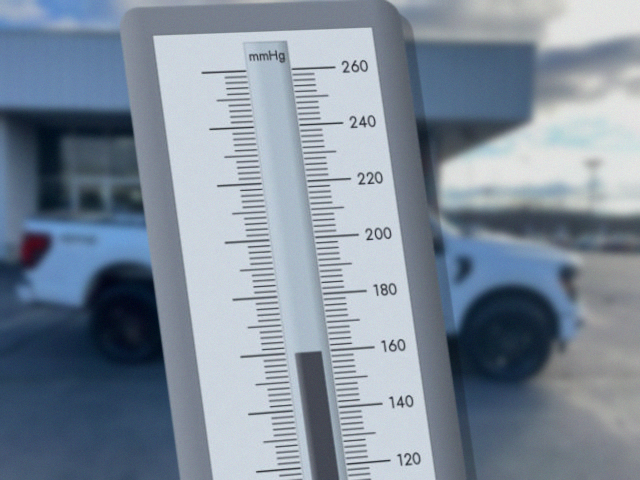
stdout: {"value": 160, "unit": "mmHg"}
